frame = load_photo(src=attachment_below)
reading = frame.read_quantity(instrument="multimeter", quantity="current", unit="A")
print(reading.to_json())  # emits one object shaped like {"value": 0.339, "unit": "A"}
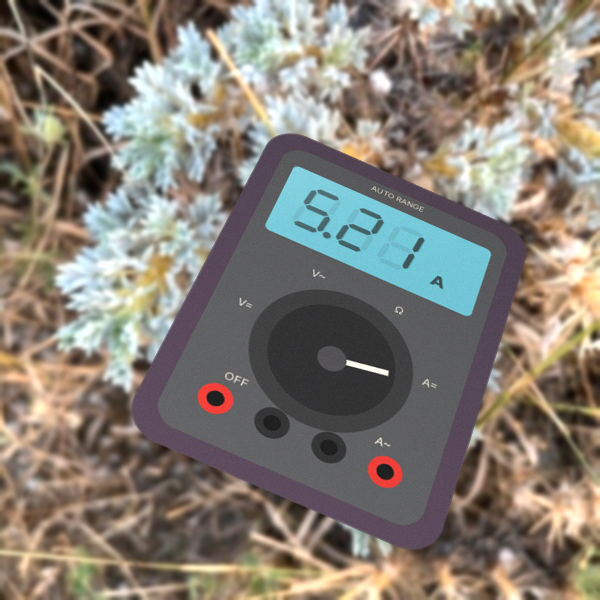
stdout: {"value": 5.21, "unit": "A"}
